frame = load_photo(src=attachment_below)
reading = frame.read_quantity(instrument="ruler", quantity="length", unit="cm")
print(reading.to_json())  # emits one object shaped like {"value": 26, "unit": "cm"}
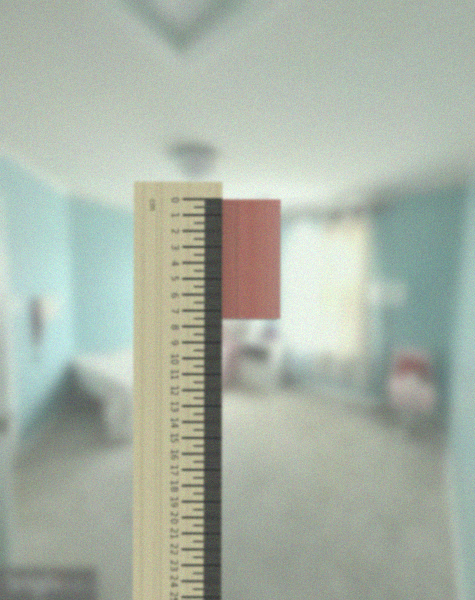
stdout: {"value": 7.5, "unit": "cm"}
